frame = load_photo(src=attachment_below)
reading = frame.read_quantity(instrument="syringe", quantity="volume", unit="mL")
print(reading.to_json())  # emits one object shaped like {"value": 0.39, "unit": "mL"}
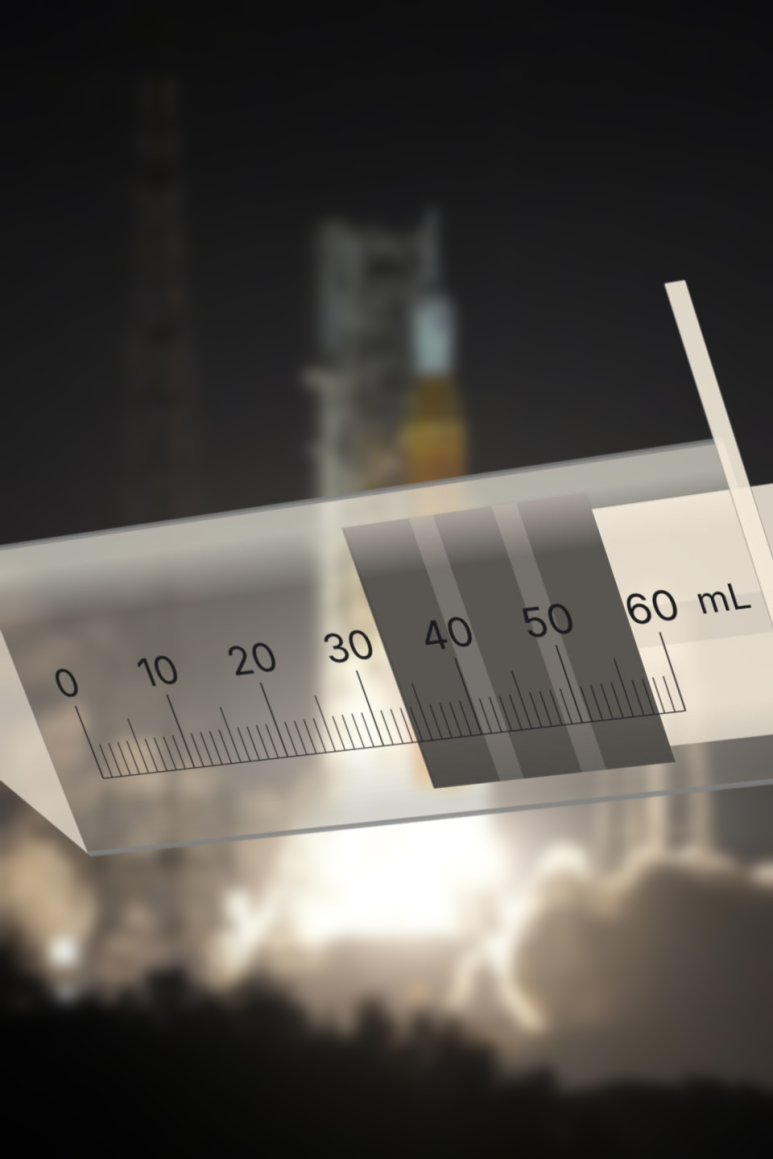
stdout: {"value": 33.5, "unit": "mL"}
